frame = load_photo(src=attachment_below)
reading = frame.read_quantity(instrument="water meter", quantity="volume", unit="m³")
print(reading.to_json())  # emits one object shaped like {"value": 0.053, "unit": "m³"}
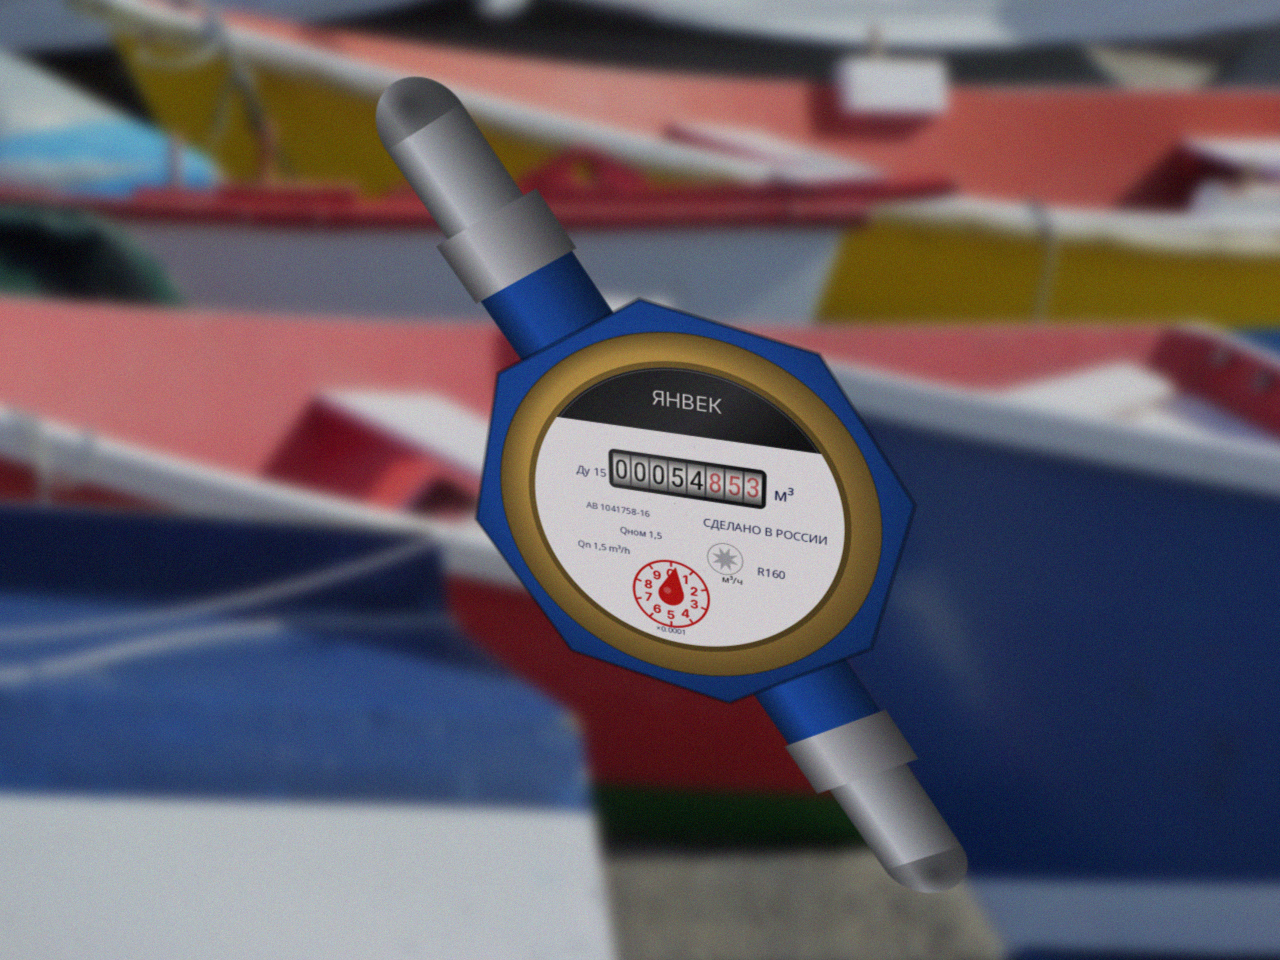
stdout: {"value": 54.8530, "unit": "m³"}
